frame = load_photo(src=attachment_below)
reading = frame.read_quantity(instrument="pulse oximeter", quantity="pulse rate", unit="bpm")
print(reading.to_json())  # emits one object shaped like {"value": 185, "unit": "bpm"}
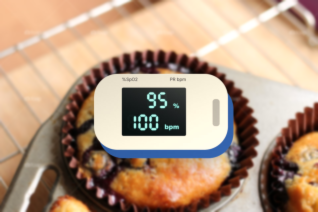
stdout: {"value": 100, "unit": "bpm"}
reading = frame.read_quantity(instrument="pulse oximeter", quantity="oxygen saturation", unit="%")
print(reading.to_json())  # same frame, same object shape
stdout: {"value": 95, "unit": "%"}
